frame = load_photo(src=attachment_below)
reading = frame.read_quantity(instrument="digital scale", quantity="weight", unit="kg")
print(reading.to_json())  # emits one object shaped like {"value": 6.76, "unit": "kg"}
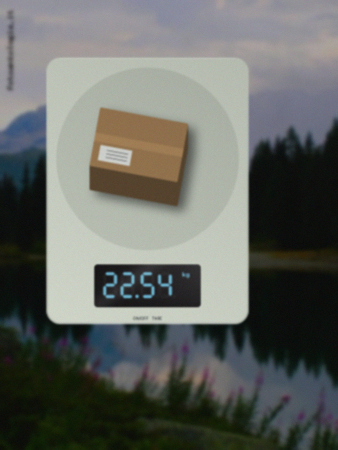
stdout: {"value": 22.54, "unit": "kg"}
